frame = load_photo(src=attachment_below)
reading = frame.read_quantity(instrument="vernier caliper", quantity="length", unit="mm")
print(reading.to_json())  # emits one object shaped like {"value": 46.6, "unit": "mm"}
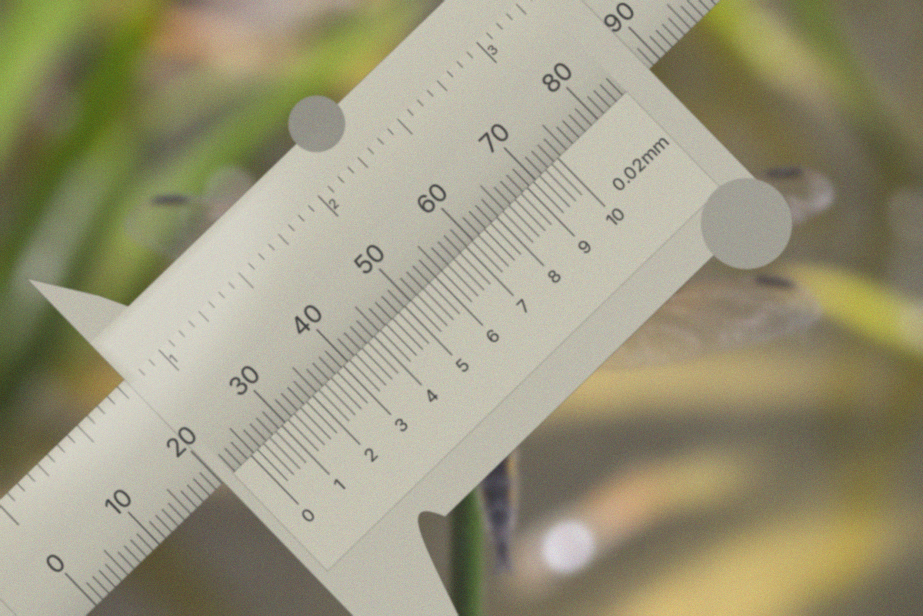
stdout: {"value": 24.6, "unit": "mm"}
